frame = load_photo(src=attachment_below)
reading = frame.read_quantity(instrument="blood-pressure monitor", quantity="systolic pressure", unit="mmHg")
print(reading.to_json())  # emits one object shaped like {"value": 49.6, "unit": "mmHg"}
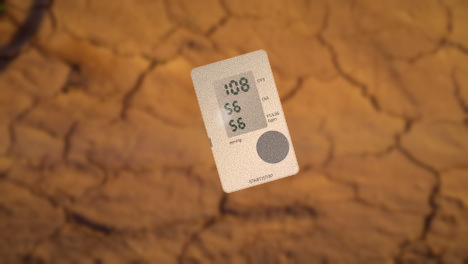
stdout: {"value": 108, "unit": "mmHg"}
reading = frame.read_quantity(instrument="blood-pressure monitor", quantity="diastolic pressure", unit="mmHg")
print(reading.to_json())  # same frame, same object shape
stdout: {"value": 56, "unit": "mmHg"}
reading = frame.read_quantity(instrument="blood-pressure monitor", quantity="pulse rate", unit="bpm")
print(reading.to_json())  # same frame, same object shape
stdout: {"value": 56, "unit": "bpm"}
